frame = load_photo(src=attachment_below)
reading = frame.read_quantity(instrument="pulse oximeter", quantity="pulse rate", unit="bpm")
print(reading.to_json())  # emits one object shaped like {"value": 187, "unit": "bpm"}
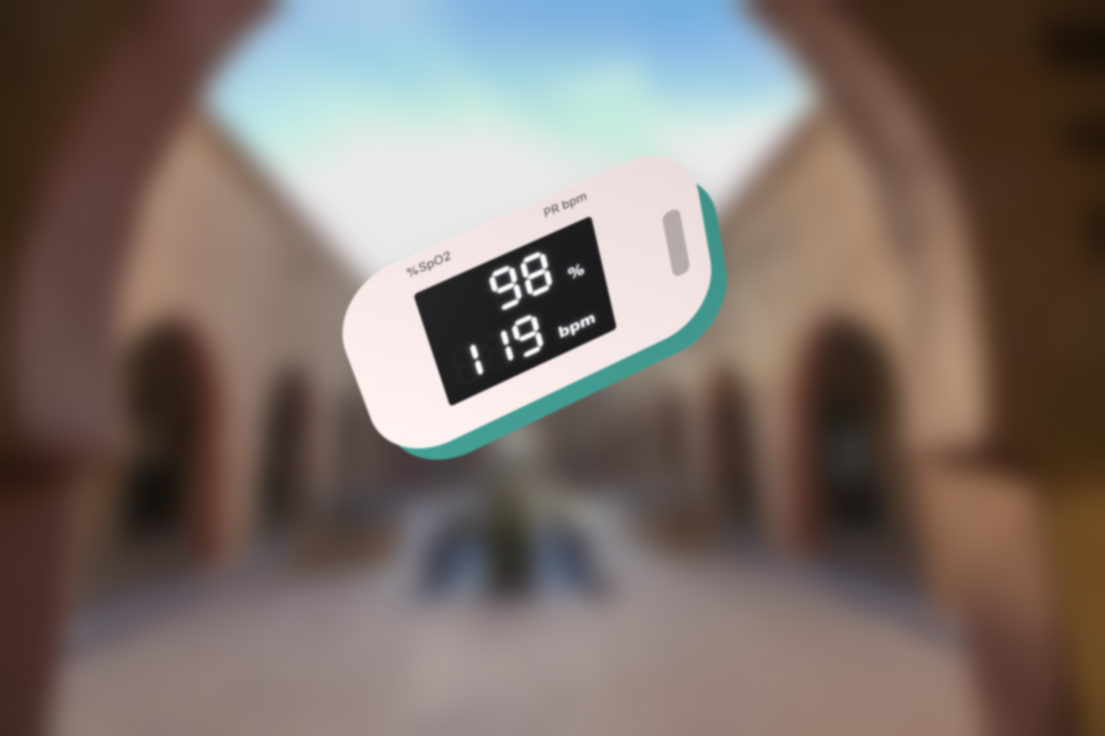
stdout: {"value": 119, "unit": "bpm"}
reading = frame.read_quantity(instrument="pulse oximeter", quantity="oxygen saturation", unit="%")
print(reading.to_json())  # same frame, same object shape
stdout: {"value": 98, "unit": "%"}
